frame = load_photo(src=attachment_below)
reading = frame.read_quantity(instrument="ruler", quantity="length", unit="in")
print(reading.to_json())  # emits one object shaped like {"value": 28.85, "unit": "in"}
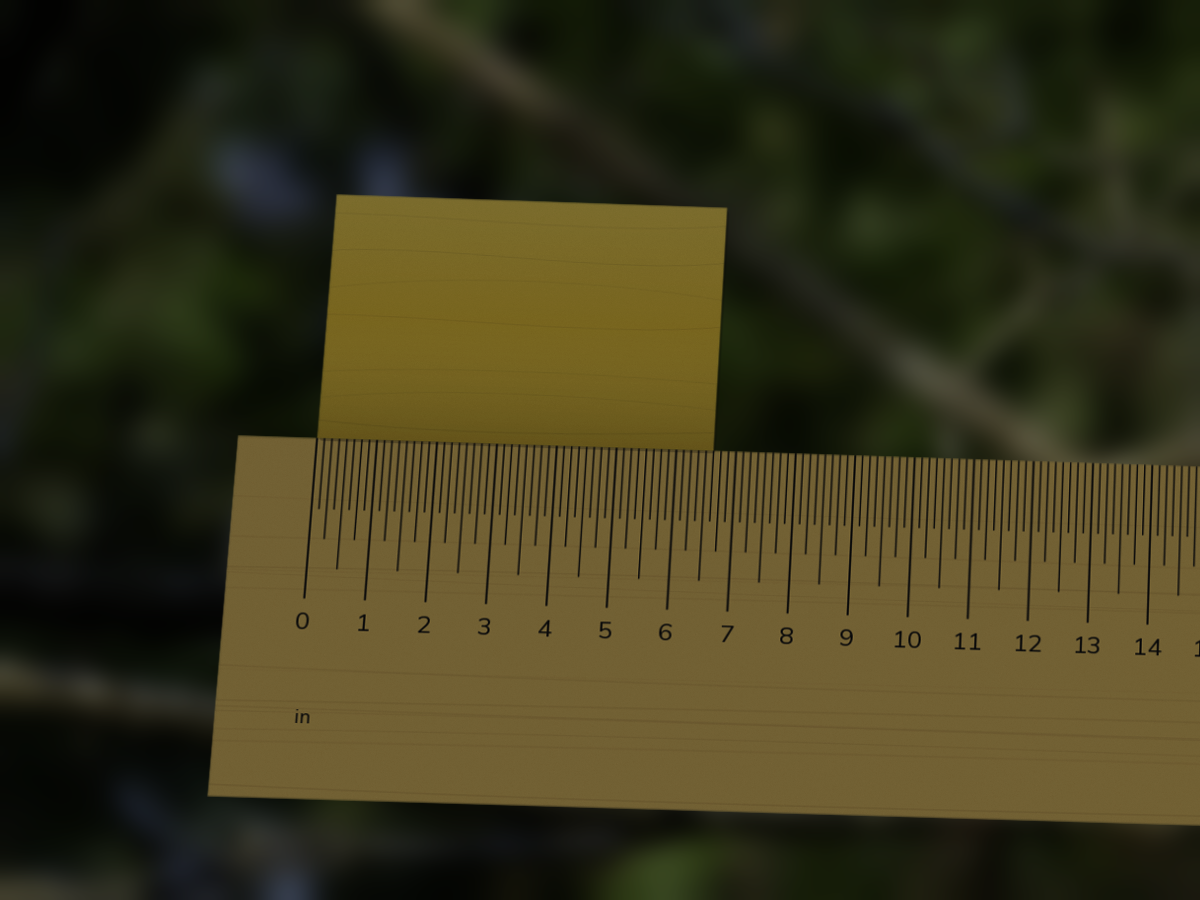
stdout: {"value": 6.625, "unit": "in"}
